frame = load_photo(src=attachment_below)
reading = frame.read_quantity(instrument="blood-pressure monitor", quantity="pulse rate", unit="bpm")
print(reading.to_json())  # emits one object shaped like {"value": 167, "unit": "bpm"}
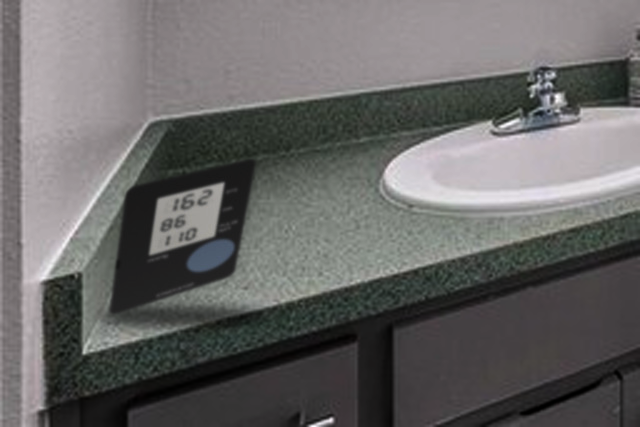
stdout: {"value": 110, "unit": "bpm"}
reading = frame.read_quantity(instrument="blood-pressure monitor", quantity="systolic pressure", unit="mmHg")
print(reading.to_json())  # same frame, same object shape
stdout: {"value": 162, "unit": "mmHg"}
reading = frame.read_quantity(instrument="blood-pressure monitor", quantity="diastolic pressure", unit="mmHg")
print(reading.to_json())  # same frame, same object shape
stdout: {"value": 86, "unit": "mmHg"}
